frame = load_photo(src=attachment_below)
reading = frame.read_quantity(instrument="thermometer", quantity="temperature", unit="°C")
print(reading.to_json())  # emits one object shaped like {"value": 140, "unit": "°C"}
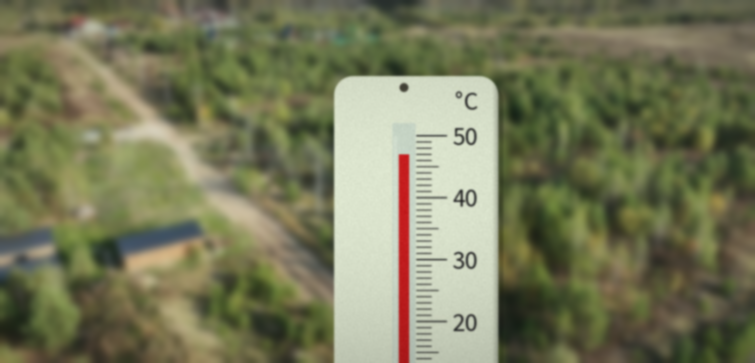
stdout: {"value": 47, "unit": "°C"}
